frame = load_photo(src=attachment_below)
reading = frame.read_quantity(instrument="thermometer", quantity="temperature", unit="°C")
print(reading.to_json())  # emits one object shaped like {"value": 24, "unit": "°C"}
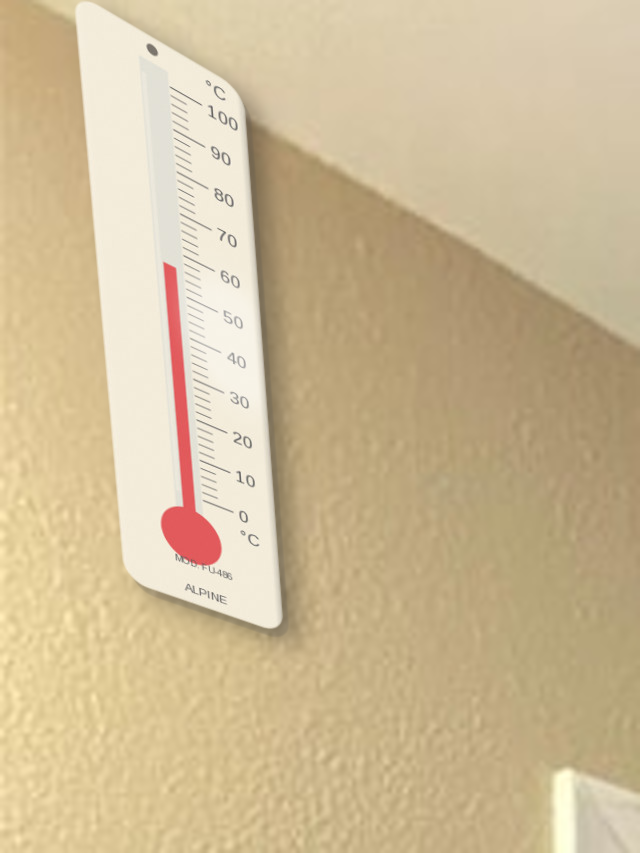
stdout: {"value": 56, "unit": "°C"}
